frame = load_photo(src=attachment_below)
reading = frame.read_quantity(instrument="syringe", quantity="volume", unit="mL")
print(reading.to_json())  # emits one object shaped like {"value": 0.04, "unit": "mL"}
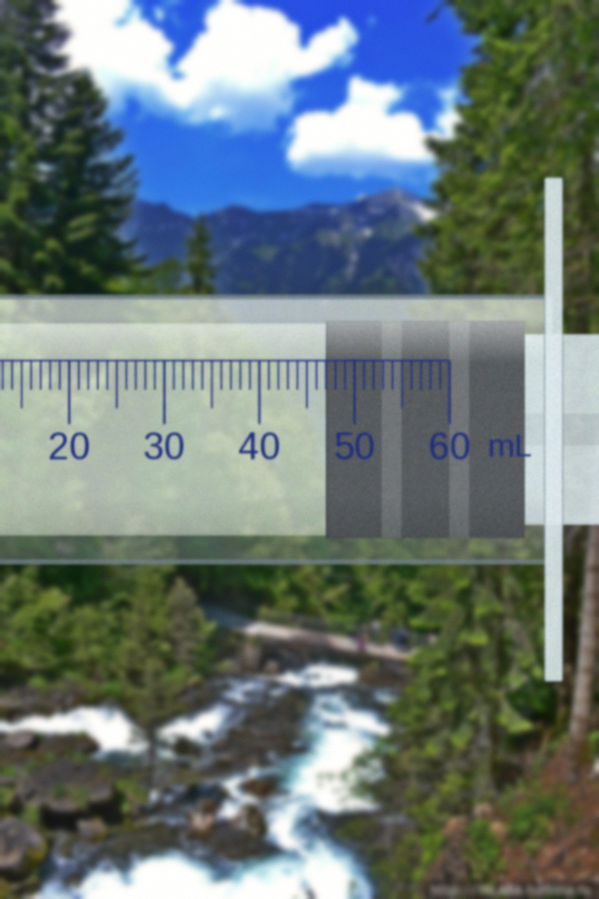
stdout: {"value": 47, "unit": "mL"}
